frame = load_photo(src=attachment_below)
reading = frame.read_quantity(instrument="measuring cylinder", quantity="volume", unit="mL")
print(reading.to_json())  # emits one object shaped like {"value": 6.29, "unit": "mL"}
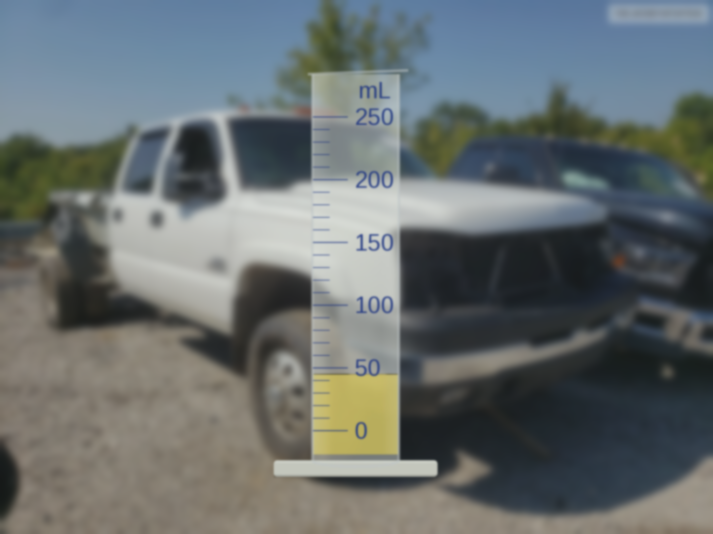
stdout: {"value": 45, "unit": "mL"}
